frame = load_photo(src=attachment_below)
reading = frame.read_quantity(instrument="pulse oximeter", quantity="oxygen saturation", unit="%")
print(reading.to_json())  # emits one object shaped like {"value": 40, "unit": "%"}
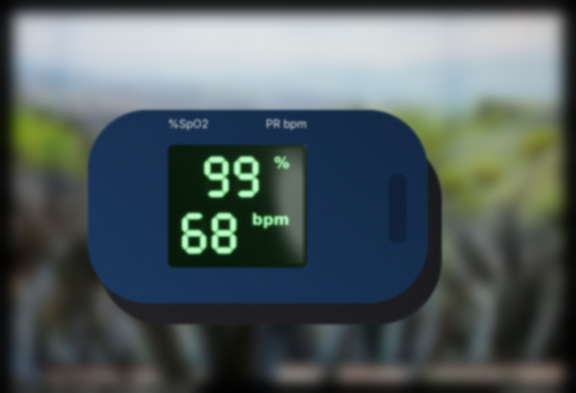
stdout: {"value": 99, "unit": "%"}
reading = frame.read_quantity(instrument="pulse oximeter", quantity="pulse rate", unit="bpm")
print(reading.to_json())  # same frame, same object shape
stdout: {"value": 68, "unit": "bpm"}
